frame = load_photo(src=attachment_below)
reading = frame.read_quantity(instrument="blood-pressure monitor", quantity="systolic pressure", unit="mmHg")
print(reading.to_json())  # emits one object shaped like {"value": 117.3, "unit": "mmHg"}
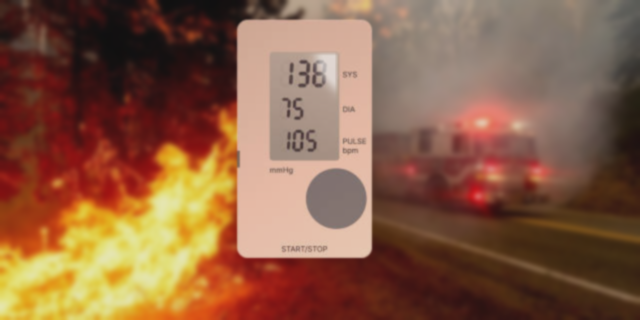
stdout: {"value": 138, "unit": "mmHg"}
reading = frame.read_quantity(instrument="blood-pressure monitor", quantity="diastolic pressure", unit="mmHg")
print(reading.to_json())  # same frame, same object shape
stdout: {"value": 75, "unit": "mmHg"}
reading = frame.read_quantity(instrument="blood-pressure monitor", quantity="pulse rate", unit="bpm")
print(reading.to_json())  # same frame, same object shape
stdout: {"value": 105, "unit": "bpm"}
